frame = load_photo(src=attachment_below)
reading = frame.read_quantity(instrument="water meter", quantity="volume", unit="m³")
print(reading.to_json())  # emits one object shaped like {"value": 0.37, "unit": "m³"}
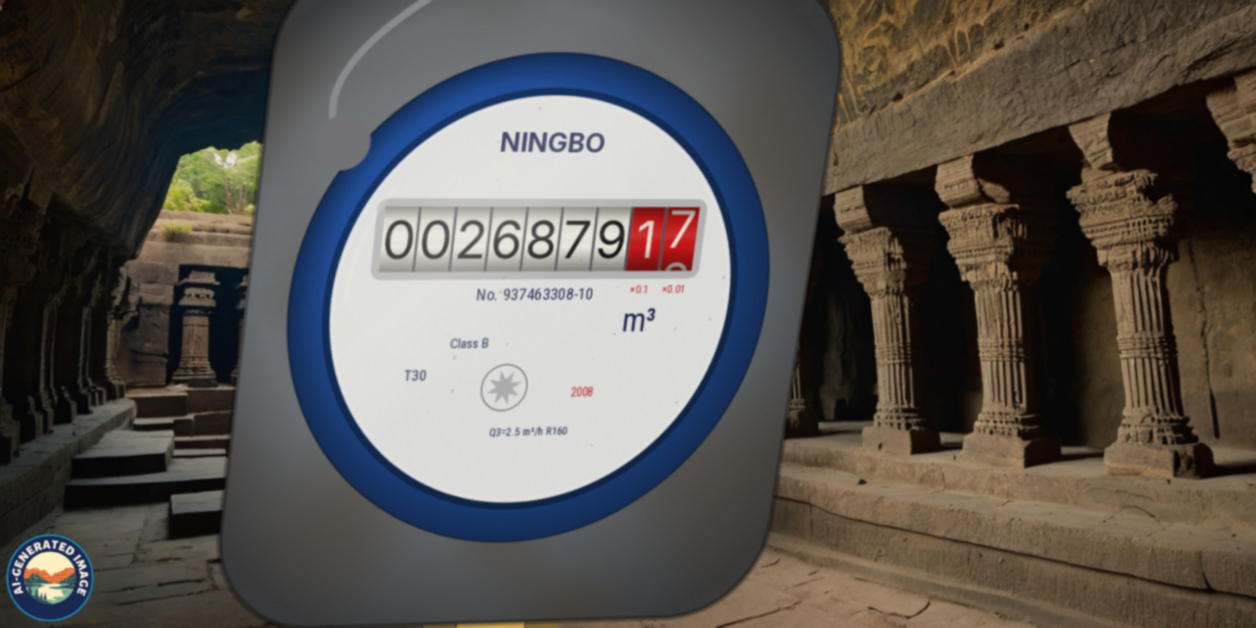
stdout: {"value": 26879.17, "unit": "m³"}
